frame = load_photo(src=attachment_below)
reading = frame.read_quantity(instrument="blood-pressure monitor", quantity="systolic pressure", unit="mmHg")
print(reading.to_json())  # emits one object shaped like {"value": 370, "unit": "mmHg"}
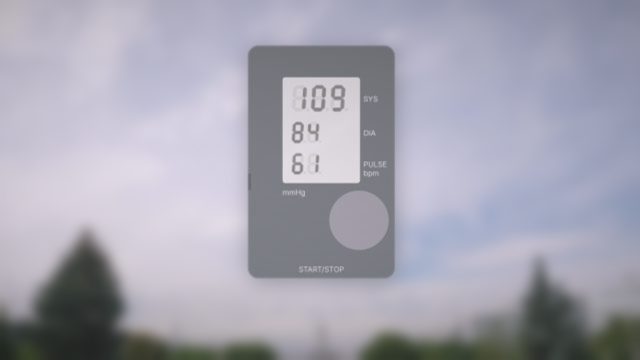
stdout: {"value": 109, "unit": "mmHg"}
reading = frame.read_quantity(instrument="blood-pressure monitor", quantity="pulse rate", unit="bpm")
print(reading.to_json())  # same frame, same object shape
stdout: {"value": 61, "unit": "bpm"}
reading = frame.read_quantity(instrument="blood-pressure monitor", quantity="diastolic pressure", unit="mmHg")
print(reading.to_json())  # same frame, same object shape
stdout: {"value": 84, "unit": "mmHg"}
